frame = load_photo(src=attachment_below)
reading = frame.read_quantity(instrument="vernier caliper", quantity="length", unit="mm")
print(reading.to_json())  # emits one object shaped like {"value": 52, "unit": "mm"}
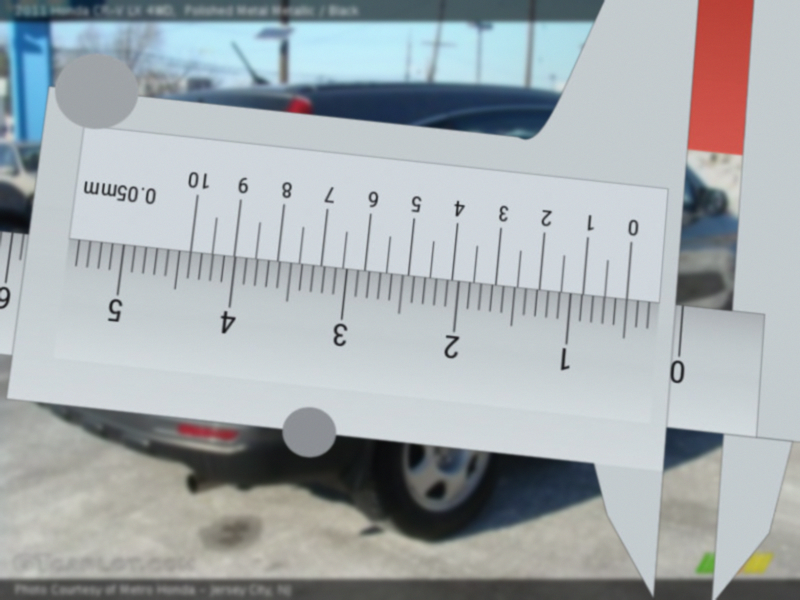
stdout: {"value": 5.0, "unit": "mm"}
